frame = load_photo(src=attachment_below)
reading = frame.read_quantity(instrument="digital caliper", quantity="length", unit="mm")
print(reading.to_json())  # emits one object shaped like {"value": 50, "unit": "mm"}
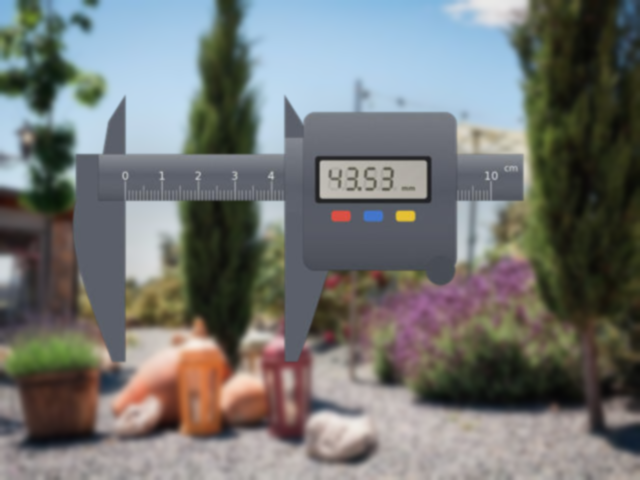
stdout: {"value": 43.53, "unit": "mm"}
